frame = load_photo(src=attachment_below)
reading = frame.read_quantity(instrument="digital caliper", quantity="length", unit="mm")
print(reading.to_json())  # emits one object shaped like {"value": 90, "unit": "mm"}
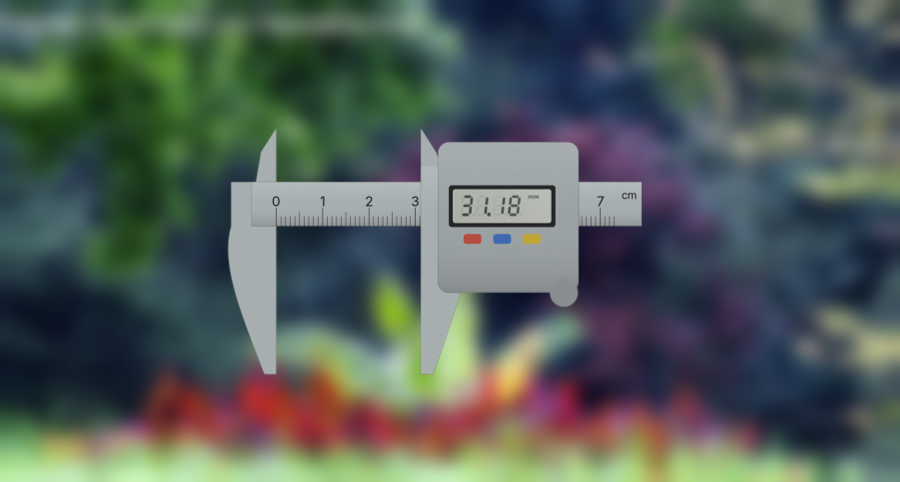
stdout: {"value": 31.18, "unit": "mm"}
